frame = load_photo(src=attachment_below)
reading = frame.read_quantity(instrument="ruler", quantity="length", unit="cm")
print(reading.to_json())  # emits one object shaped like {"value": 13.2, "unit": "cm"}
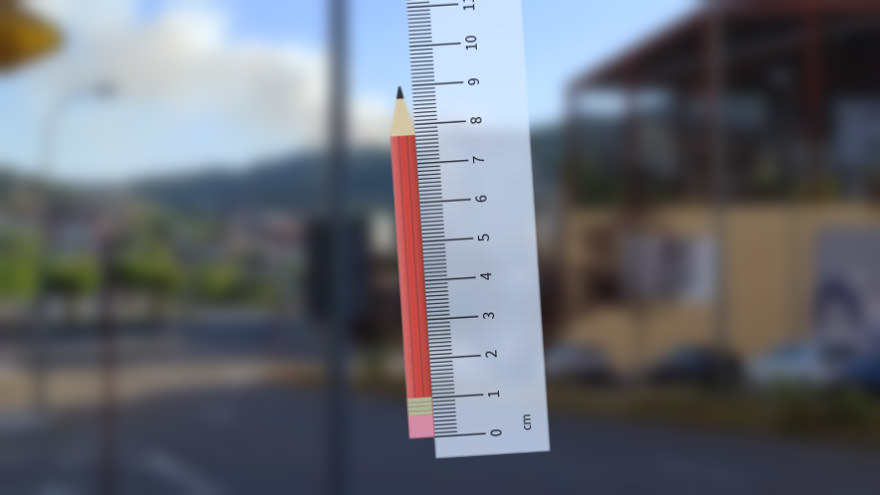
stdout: {"value": 9, "unit": "cm"}
